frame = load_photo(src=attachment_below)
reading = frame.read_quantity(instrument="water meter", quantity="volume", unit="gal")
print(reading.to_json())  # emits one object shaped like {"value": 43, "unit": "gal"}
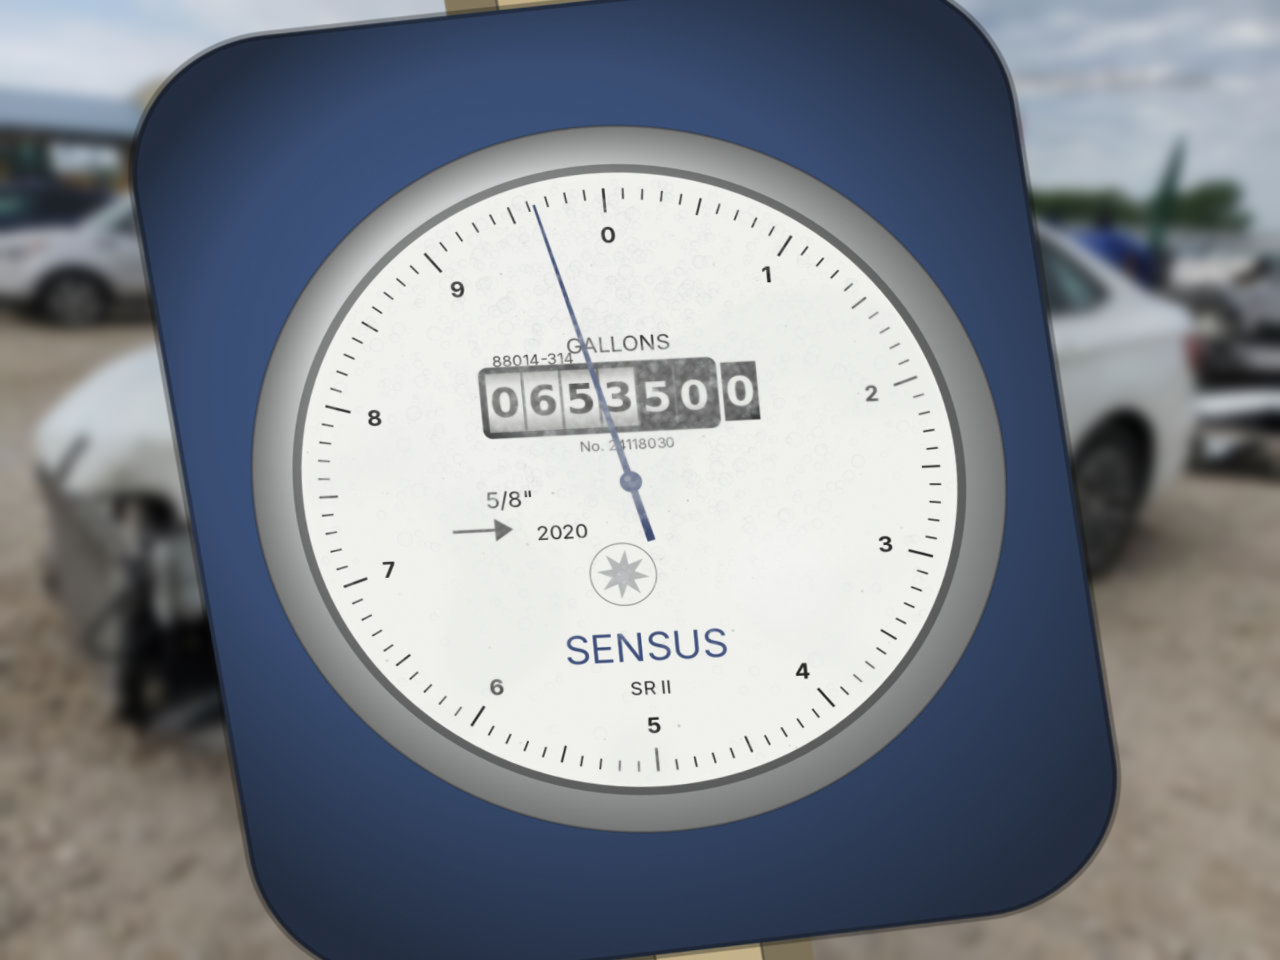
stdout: {"value": 653499.6, "unit": "gal"}
